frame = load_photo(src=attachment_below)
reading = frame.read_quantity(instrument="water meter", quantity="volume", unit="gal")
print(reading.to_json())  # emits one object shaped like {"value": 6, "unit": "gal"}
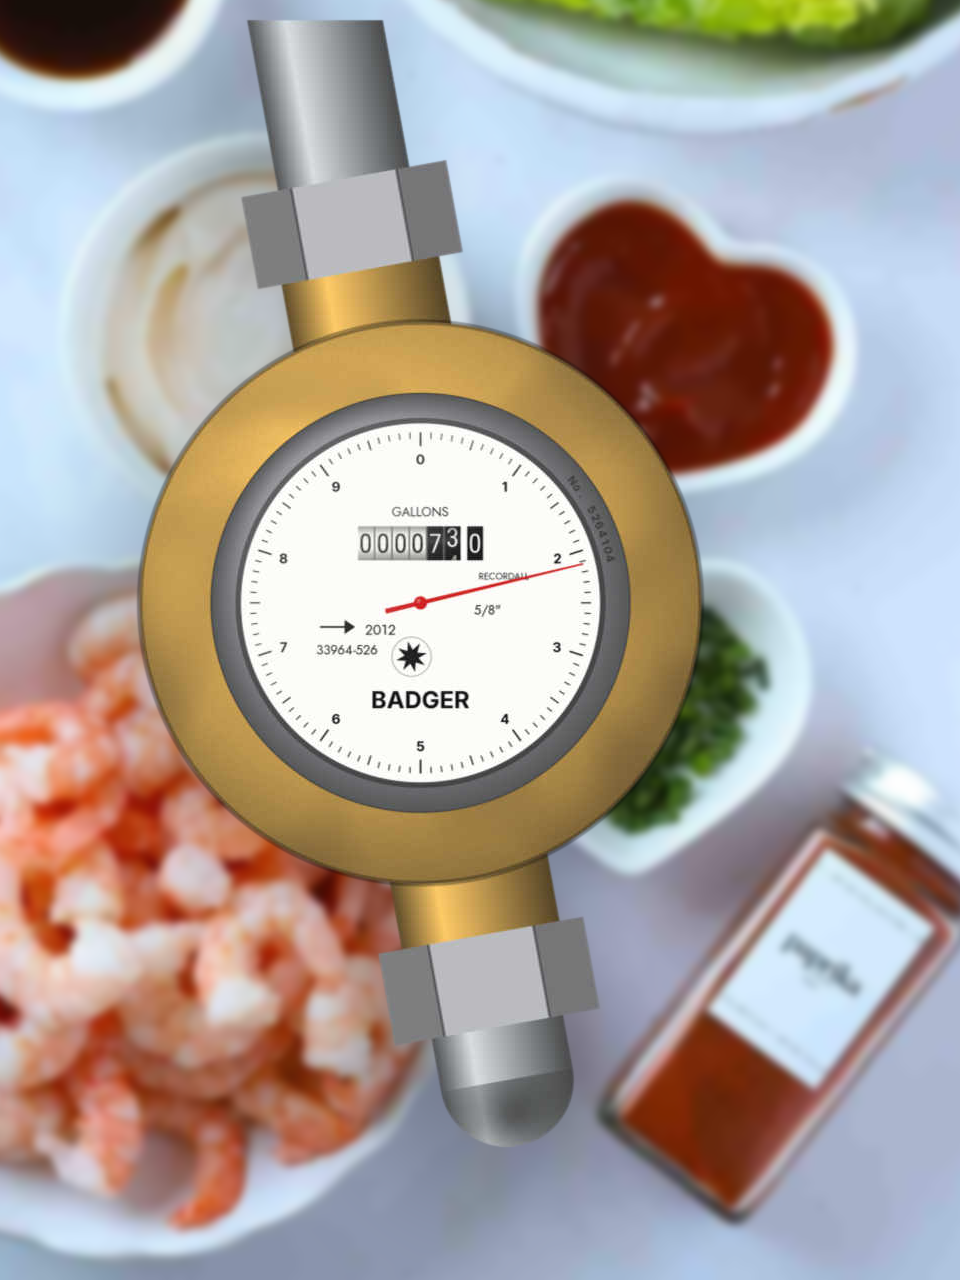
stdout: {"value": 732.1, "unit": "gal"}
